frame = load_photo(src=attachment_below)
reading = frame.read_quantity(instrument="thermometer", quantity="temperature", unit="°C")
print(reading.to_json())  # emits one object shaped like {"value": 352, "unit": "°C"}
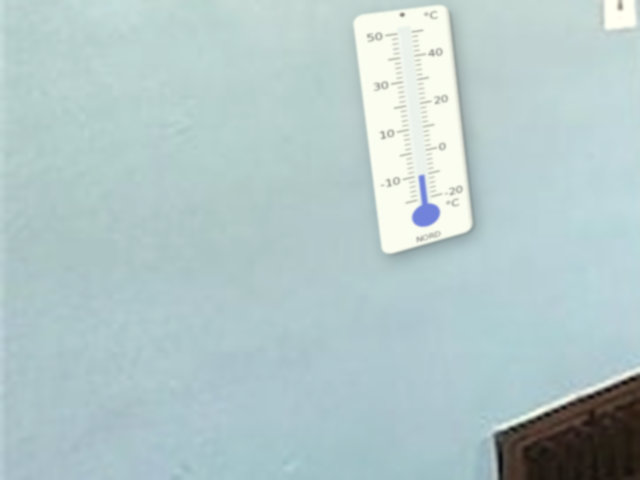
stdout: {"value": -10, "unit": "°C"}
